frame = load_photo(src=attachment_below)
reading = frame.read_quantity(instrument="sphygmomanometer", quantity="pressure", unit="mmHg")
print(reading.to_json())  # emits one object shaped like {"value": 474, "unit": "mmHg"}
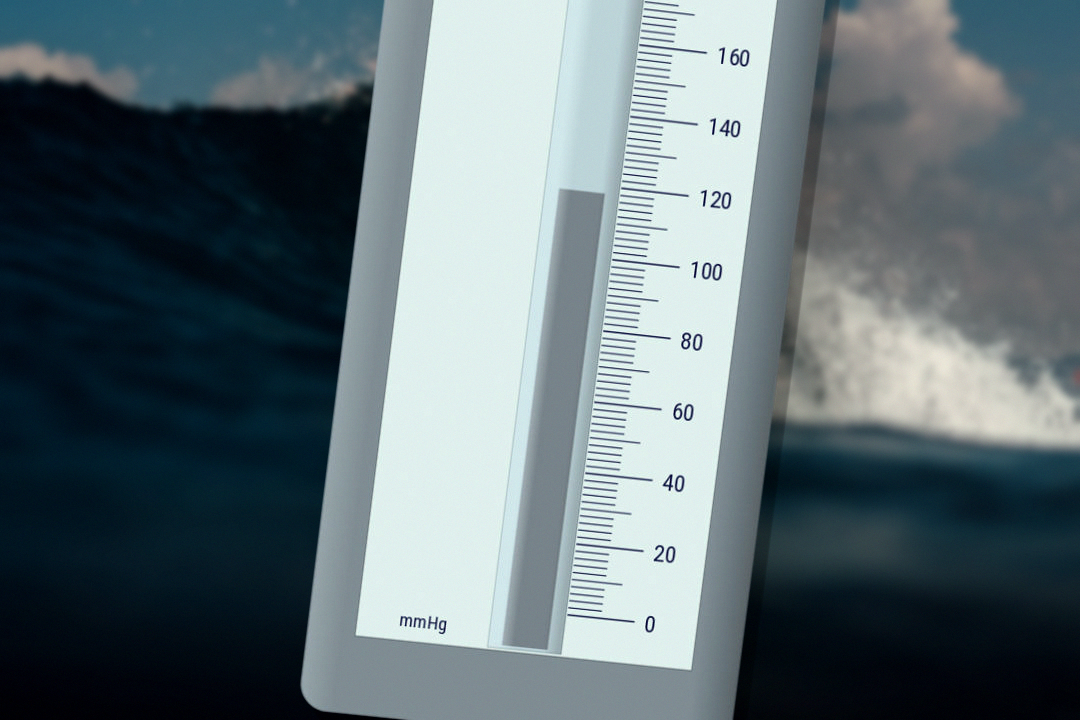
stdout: {"value": 118, "unit": "mmHg"}
